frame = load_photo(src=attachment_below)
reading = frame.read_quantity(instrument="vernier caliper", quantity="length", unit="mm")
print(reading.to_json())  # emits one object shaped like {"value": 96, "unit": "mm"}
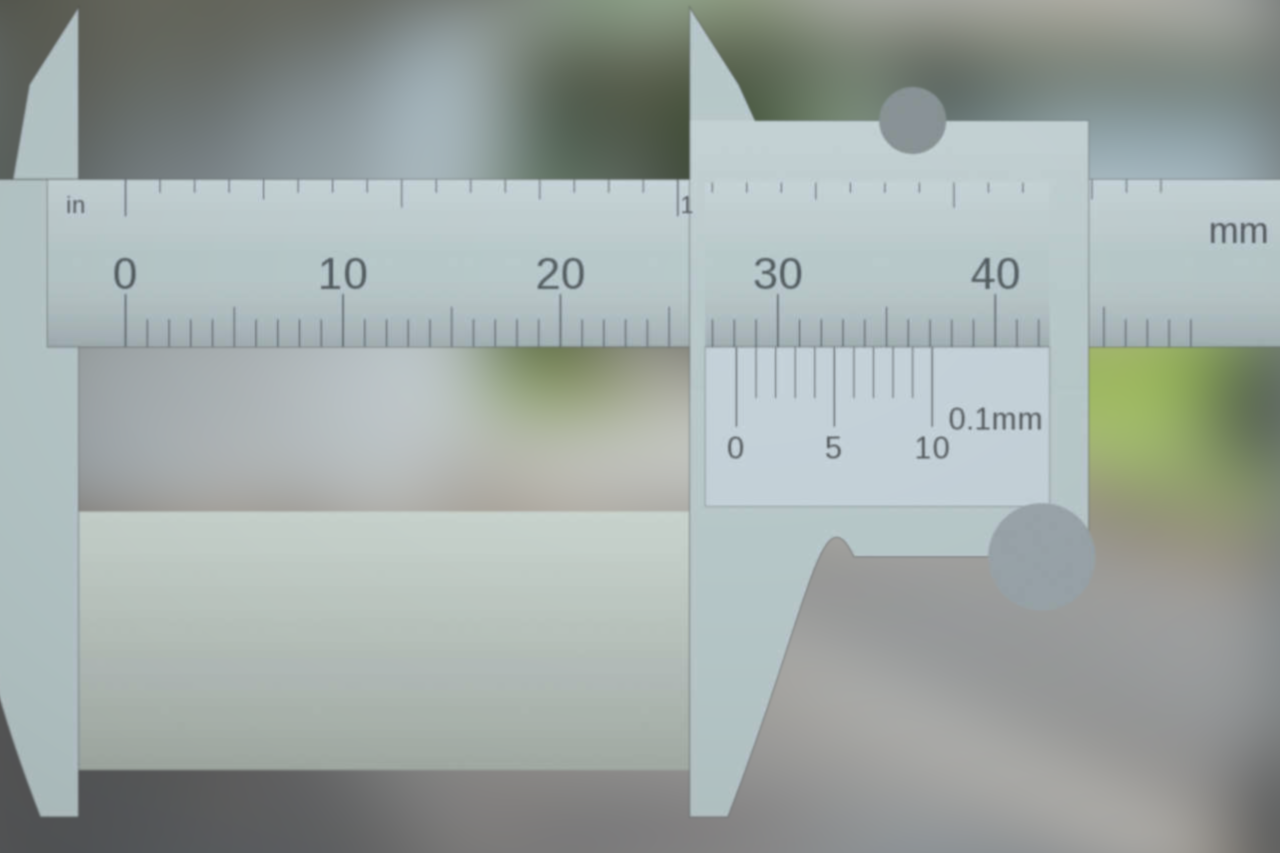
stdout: {"value": 28.1, "unit": "mm"}
